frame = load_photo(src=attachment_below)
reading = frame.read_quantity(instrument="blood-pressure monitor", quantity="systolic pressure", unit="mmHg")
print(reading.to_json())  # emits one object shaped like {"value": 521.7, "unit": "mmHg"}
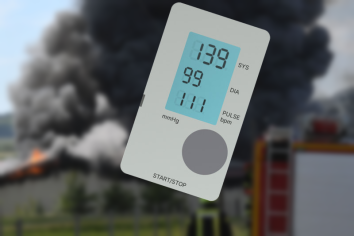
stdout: {"value": 139, "unit": "mmHg"}
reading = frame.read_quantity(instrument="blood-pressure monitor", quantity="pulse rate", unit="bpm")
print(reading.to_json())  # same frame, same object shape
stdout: {"value": 111, "unit": "bpm"}
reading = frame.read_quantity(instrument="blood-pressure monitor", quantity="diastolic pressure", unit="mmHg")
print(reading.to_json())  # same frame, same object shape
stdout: {"value": 99, "unit": "mmHg"}
